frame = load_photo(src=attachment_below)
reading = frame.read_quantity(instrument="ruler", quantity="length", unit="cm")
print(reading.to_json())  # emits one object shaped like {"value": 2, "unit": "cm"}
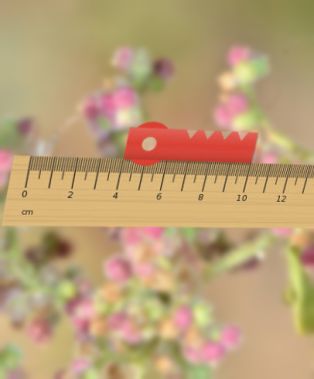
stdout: {"value": 6, "unit": "cm"}
